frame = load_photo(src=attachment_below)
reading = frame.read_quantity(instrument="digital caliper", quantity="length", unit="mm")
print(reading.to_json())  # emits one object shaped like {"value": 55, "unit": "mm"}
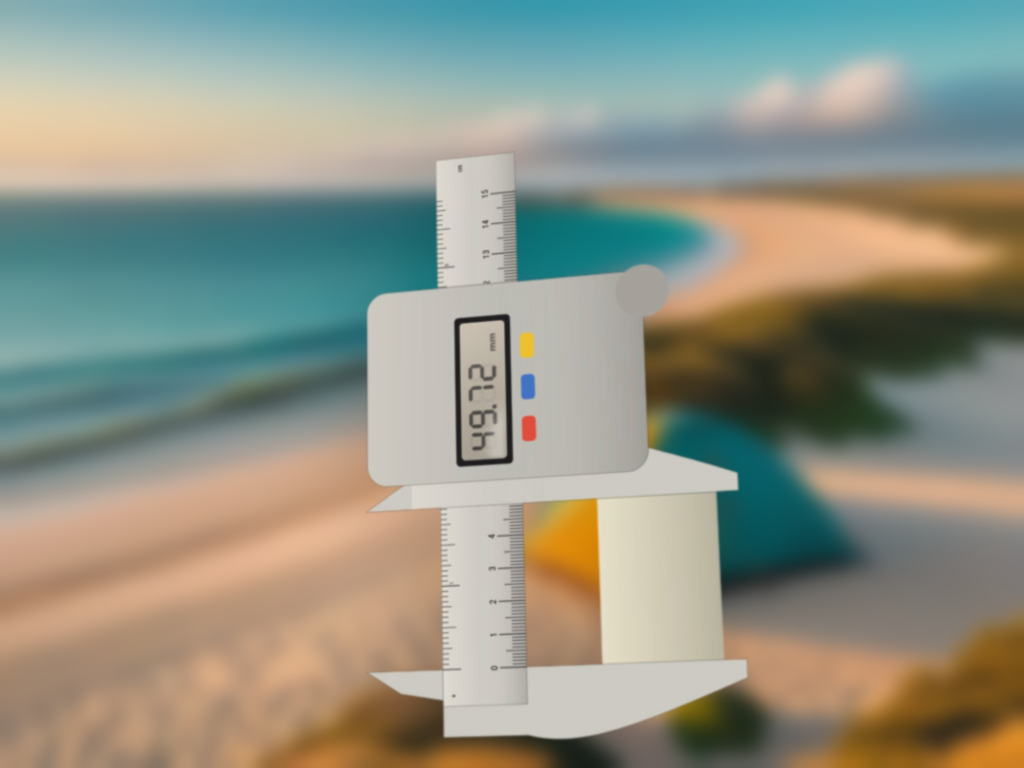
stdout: {"value": 49.72, "unit": "mm"}
